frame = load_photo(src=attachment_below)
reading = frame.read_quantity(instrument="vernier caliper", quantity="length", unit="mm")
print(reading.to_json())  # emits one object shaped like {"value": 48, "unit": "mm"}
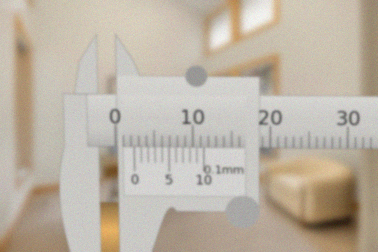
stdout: {"value": 2.4, "unit": "mm"}
